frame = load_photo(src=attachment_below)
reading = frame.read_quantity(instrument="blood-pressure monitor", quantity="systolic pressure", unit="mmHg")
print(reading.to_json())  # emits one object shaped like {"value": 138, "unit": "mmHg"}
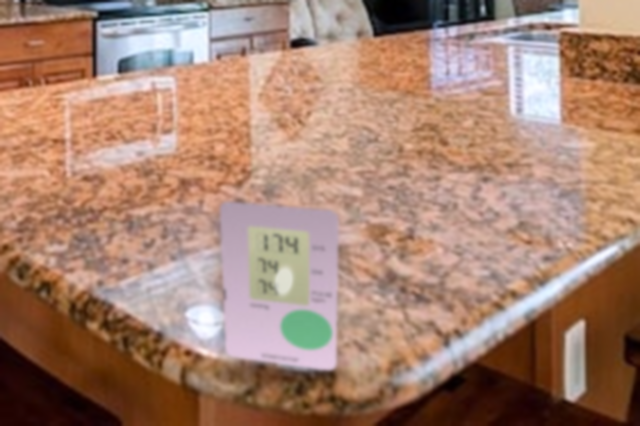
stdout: {"value": 174, "unit": "mmHg"}
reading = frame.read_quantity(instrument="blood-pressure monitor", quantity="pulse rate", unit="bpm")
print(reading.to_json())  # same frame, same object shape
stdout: {"value": 74, "unit": "bpm"}
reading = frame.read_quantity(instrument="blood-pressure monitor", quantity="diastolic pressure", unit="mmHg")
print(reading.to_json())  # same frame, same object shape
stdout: {"value": 74, "unit": "mmHg"}
